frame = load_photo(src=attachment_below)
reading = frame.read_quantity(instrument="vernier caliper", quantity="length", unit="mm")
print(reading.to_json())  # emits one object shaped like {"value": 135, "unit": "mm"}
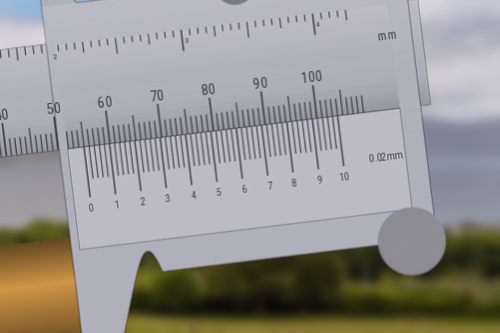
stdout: {"value": 55.0, "unit": "mm"}
